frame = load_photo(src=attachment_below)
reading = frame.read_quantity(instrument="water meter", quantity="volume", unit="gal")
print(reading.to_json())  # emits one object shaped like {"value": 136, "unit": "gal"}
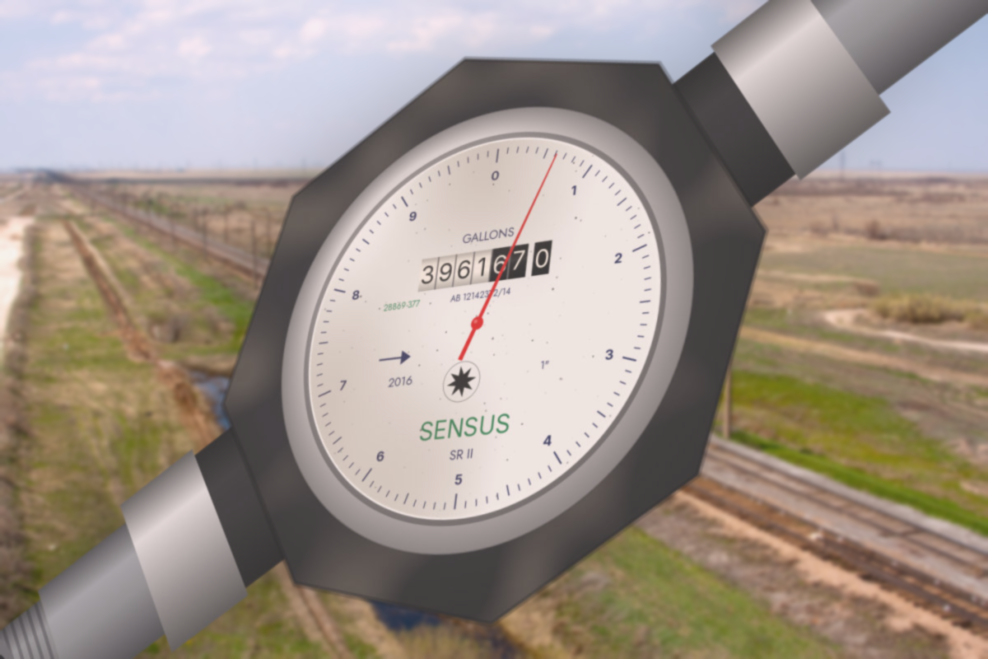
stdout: {"value": 3961670.6, "unit": "gal"}
